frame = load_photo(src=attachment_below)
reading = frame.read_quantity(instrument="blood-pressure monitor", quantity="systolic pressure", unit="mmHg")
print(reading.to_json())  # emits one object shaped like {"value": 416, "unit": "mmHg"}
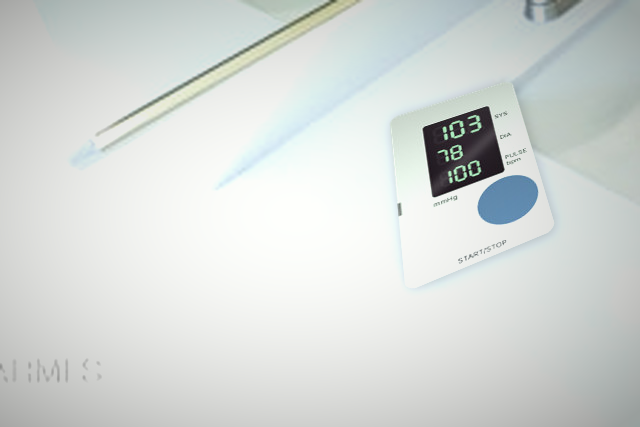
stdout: {"value": 103, "unit": "mmHg"}
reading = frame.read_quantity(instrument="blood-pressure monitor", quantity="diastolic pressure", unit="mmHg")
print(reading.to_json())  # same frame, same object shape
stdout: {"value": 78, "unit": "mmHg"}
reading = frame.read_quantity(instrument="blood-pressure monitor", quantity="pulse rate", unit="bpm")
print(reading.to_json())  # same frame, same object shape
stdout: {"value": 100, "unit": "bpm"}
